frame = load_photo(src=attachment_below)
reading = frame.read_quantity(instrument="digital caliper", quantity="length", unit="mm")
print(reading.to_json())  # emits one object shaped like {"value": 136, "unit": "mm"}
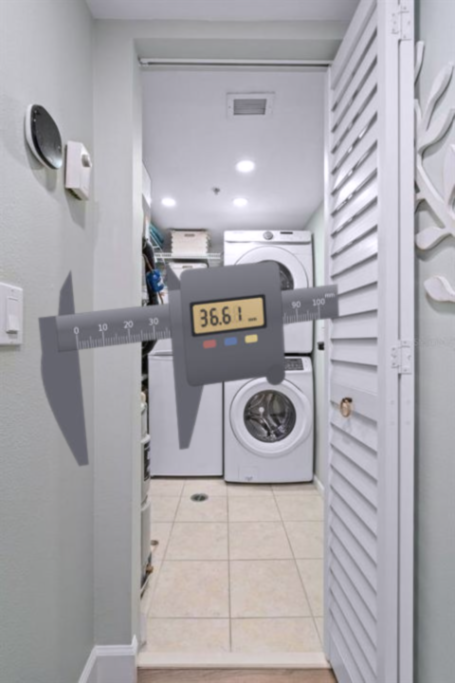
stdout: {"value": 36.61, "unit": "mm"}
